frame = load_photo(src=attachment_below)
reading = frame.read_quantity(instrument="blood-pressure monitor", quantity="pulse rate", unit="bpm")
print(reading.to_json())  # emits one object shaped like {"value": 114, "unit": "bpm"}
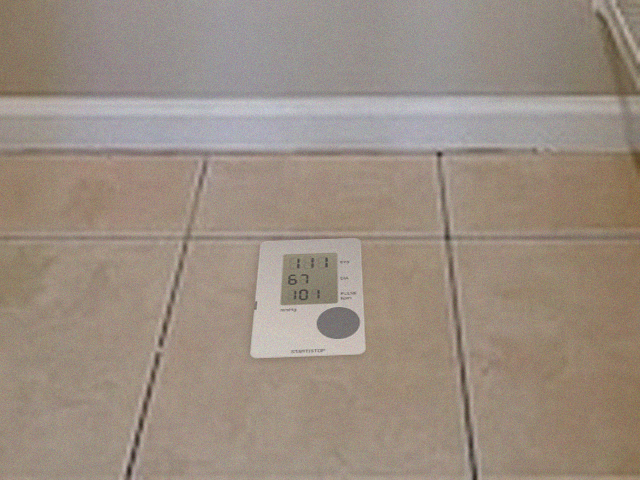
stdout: {"value": 101, "unit": "bpm"}
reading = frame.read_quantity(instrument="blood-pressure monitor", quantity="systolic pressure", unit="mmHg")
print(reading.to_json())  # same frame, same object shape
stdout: {"value": 111, "unit": "mmHg"}
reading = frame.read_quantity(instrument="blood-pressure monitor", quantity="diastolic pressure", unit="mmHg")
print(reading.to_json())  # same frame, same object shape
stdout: {"value": 67, "unit": "mmHg"}
